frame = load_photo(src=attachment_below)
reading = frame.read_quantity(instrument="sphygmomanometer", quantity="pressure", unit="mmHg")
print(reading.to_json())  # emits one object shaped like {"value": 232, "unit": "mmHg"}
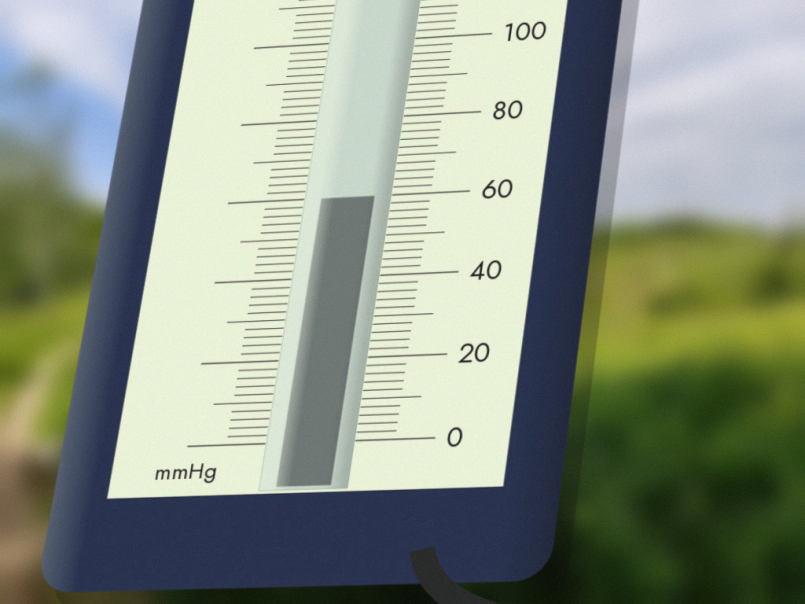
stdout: {"value": 60, "unit": "mmHg"}
